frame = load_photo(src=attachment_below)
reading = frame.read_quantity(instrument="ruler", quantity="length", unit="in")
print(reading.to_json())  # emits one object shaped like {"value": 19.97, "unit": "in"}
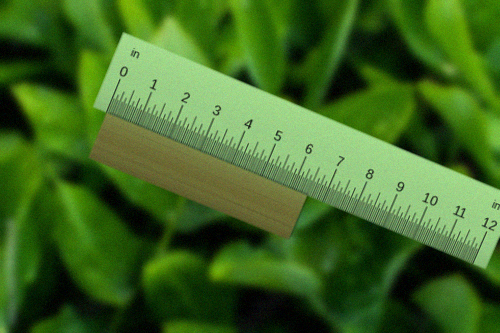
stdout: {"value": 6.5, "unit": "in"}
